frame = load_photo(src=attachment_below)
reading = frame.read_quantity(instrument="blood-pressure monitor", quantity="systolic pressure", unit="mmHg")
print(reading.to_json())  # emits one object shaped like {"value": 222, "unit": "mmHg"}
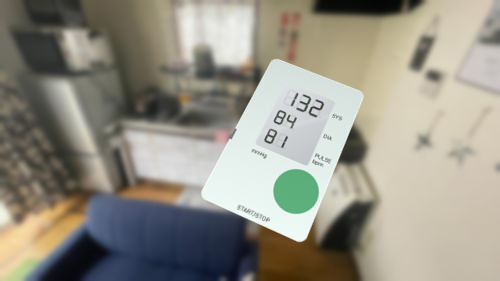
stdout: {"value": 132, "unit": "mmHg"}
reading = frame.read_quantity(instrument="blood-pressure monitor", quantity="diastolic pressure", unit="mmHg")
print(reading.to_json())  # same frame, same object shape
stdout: {"value": 84, "unit": "mmHg"}
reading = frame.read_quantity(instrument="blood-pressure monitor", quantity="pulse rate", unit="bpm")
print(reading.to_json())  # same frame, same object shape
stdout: {"value": 81, "unit": "bpm"}
